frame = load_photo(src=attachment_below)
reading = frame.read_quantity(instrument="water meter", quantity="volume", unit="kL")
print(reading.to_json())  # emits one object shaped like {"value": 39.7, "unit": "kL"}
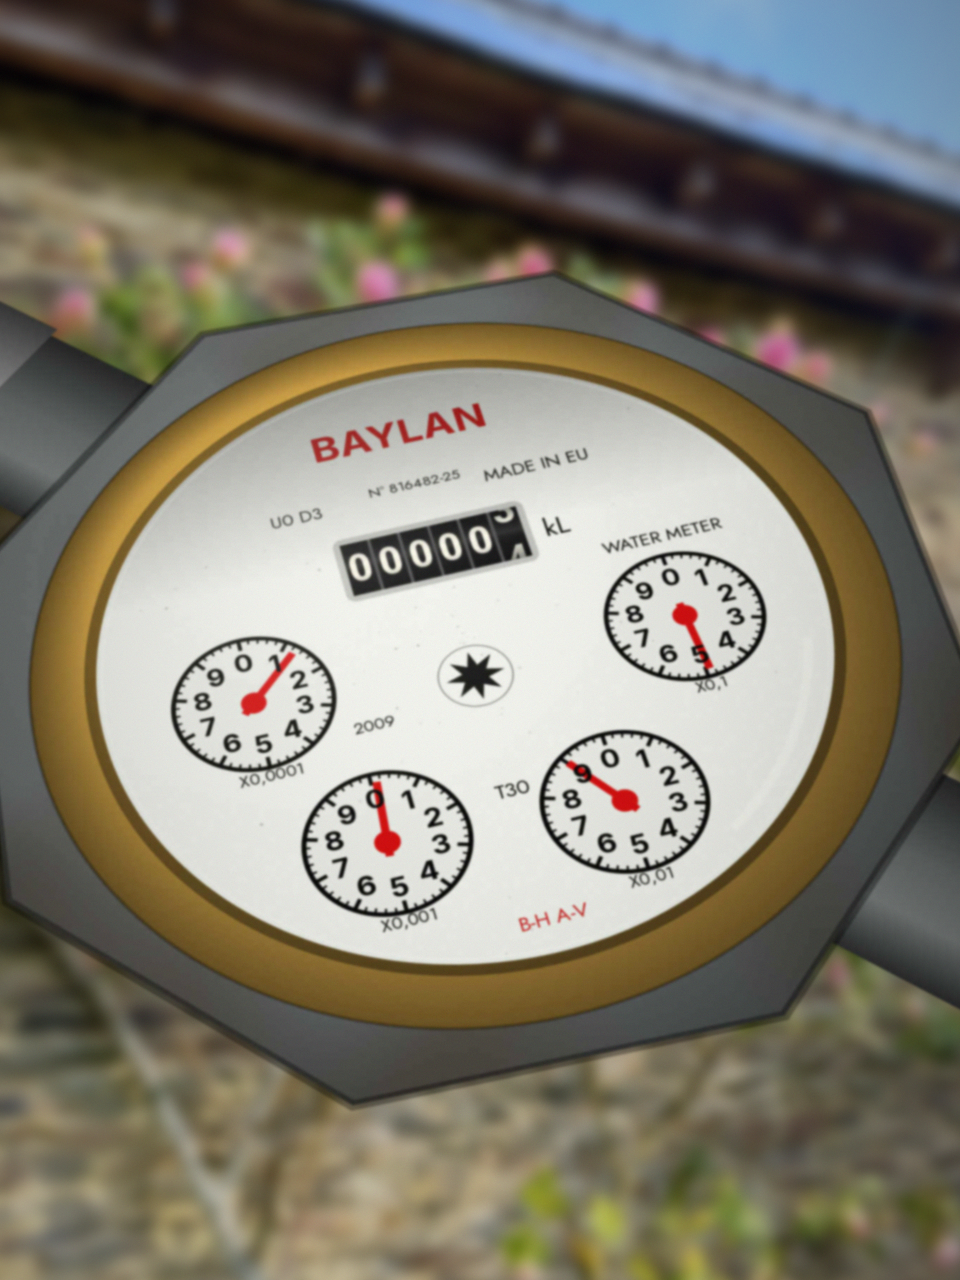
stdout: {"value": 3.4901, "unit": "kL"}
